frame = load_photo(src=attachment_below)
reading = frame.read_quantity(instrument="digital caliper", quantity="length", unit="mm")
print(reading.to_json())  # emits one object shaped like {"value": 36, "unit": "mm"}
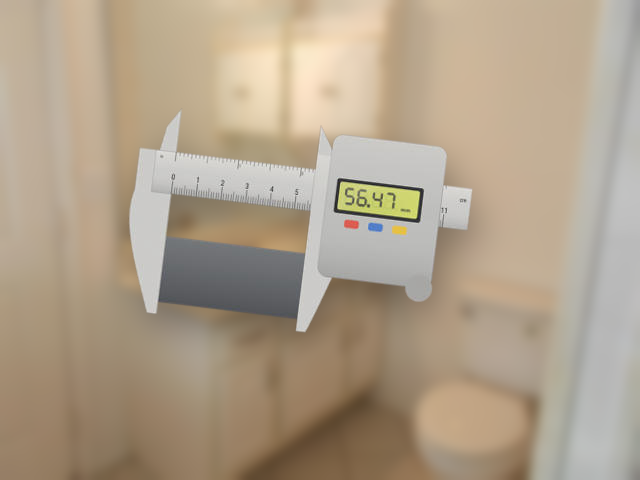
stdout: {"value": 56.47, "unit": "mm"}
